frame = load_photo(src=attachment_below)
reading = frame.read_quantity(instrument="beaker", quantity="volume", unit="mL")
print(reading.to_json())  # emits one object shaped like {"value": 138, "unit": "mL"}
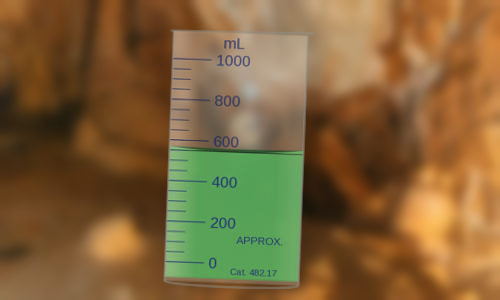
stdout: {"value": 550, "unit": "mL"}
